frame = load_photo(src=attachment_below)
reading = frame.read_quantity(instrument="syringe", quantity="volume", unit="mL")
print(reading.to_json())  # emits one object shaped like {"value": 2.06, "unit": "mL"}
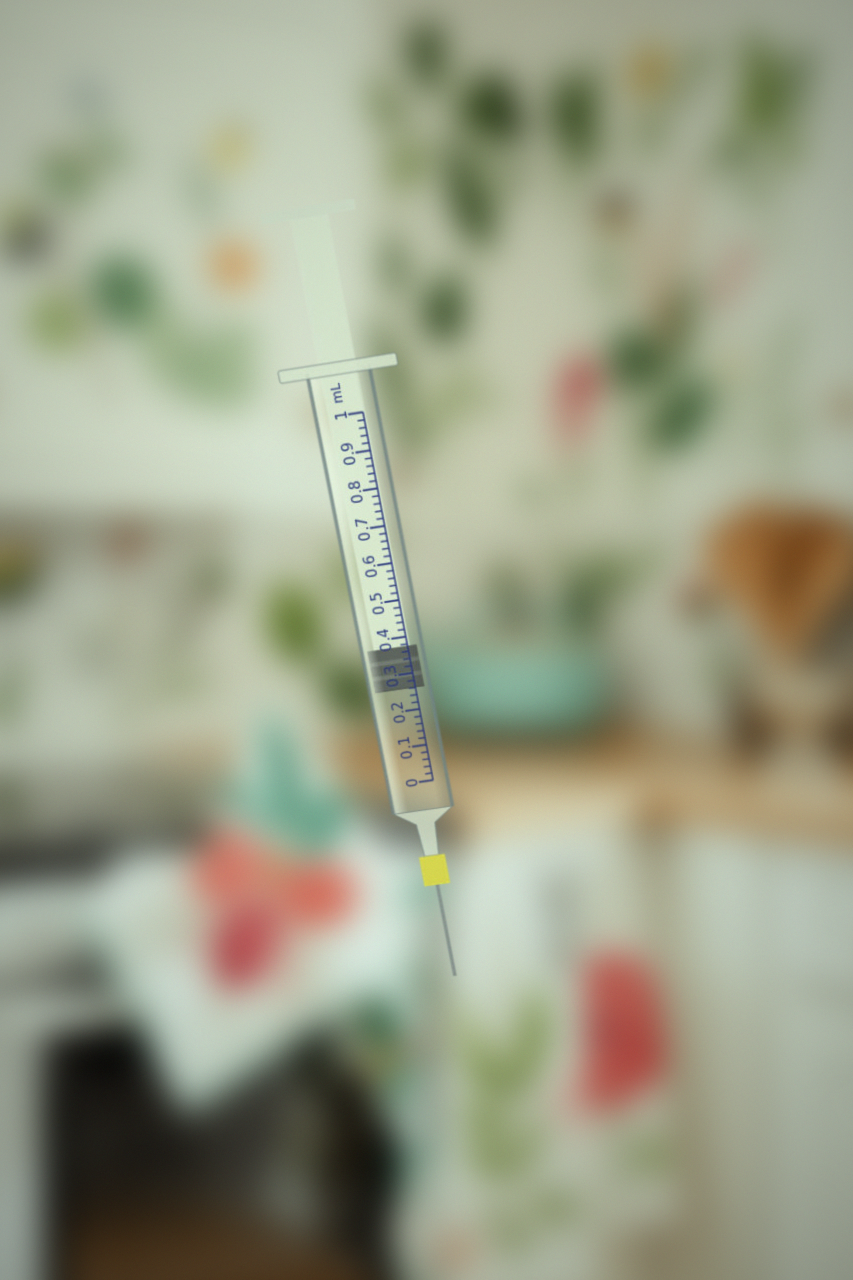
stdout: {"value": 0.26, "unit": "mL"}
